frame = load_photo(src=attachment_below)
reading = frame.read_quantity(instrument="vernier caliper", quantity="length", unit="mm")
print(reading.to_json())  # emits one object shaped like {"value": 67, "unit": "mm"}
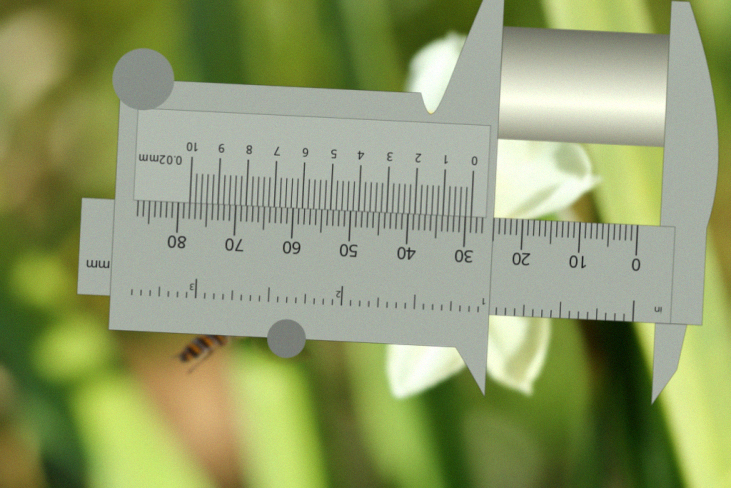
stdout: {"value": 29.0, "unit": "mm"}
